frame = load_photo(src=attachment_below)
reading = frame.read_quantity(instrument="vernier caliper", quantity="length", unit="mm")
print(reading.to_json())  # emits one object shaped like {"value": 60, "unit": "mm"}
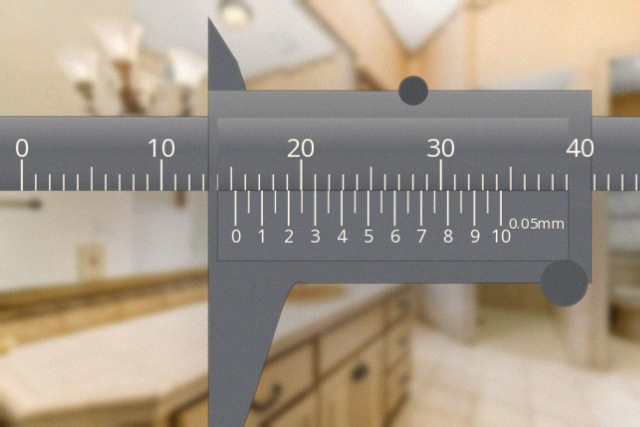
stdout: {"value": 15.3, "unit": "mm"}
